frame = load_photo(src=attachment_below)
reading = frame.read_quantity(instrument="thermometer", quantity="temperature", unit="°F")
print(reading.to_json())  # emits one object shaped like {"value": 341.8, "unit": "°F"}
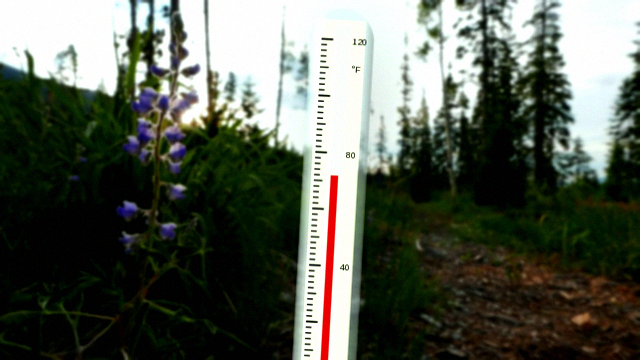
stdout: {"value": 72, "unit": "°F"}
